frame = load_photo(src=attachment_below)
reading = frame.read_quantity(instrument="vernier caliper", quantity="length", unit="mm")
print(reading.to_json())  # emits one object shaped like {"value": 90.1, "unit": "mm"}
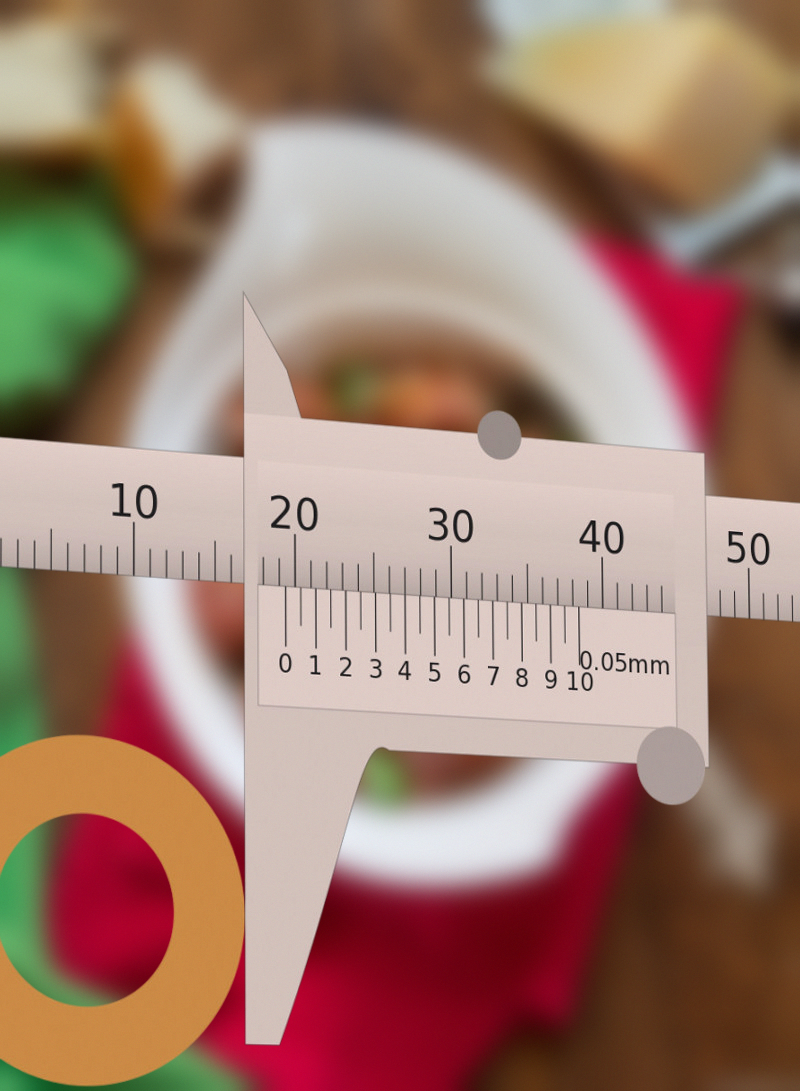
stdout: {"value": 19.4, "unit": "mm"}
